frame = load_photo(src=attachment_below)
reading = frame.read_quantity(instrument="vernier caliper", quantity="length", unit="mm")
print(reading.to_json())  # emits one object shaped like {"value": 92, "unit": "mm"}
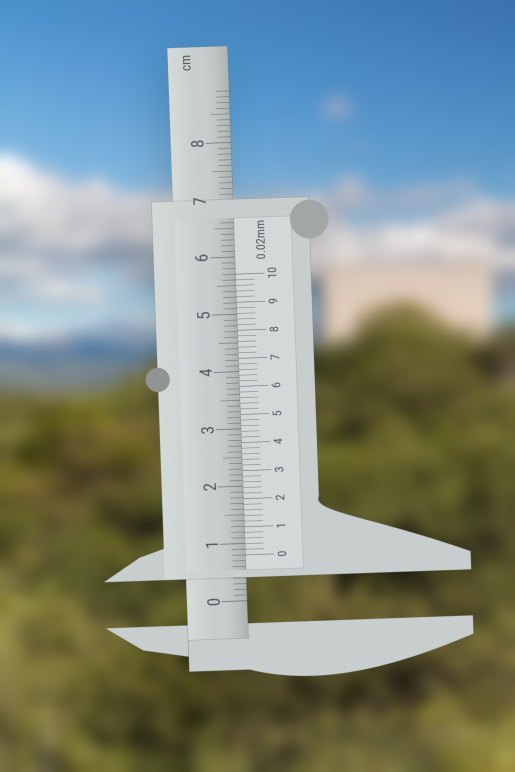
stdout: {"value": 8.0, "unit": "mm"}
